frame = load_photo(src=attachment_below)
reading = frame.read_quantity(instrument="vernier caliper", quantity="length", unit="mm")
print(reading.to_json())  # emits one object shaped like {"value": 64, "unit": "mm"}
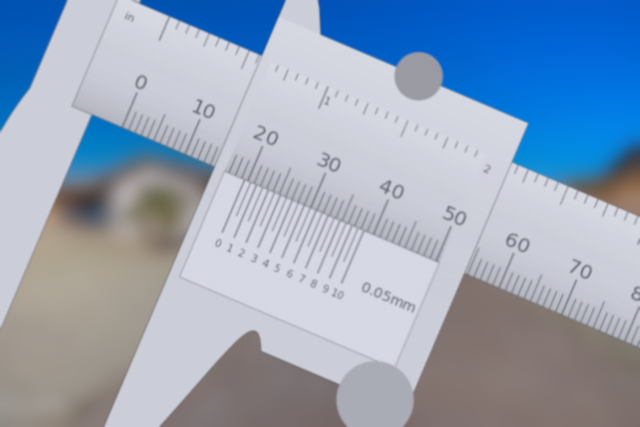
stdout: {"value": 19.5, "unit": "mm"}
